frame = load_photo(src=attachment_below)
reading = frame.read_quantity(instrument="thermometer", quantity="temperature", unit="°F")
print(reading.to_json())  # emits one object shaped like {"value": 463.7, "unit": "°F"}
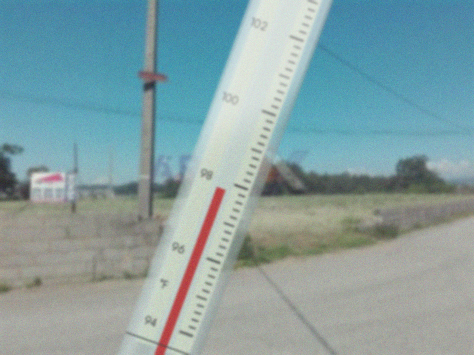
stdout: {"value": 97.8, "unit": "°F"}
